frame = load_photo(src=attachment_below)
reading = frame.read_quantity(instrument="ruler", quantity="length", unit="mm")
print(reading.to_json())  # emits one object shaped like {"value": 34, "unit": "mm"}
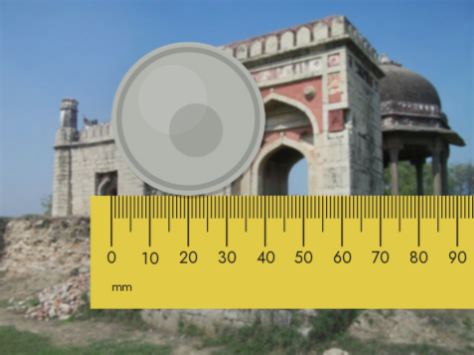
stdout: {"value": 40, "unit": "mm"}
